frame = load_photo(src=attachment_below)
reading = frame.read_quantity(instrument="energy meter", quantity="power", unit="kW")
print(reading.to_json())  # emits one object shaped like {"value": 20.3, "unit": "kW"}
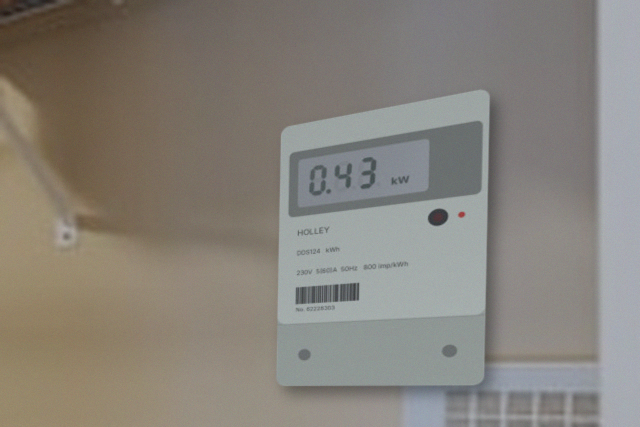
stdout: {"value": 0.43, "unit": "kW"}
